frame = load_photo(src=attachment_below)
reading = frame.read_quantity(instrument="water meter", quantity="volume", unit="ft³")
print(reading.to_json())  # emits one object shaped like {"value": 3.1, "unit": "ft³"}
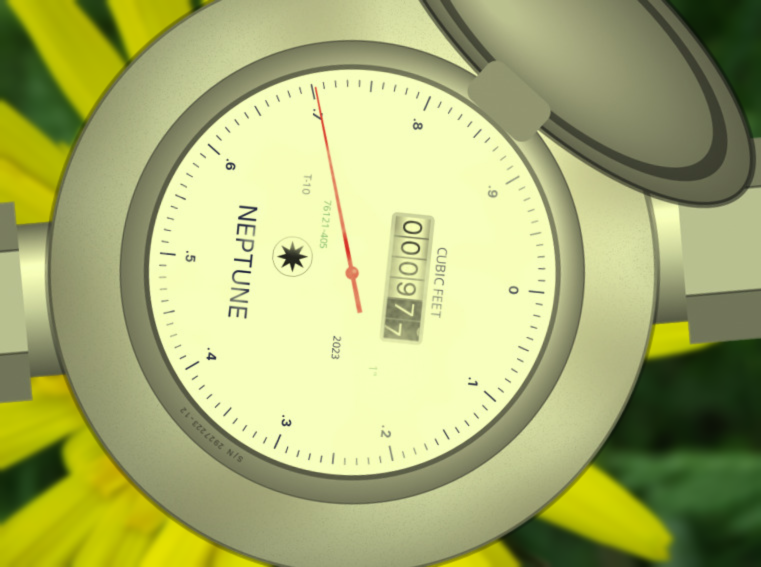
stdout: {"value": 976.70, "unit": "ft³"}
